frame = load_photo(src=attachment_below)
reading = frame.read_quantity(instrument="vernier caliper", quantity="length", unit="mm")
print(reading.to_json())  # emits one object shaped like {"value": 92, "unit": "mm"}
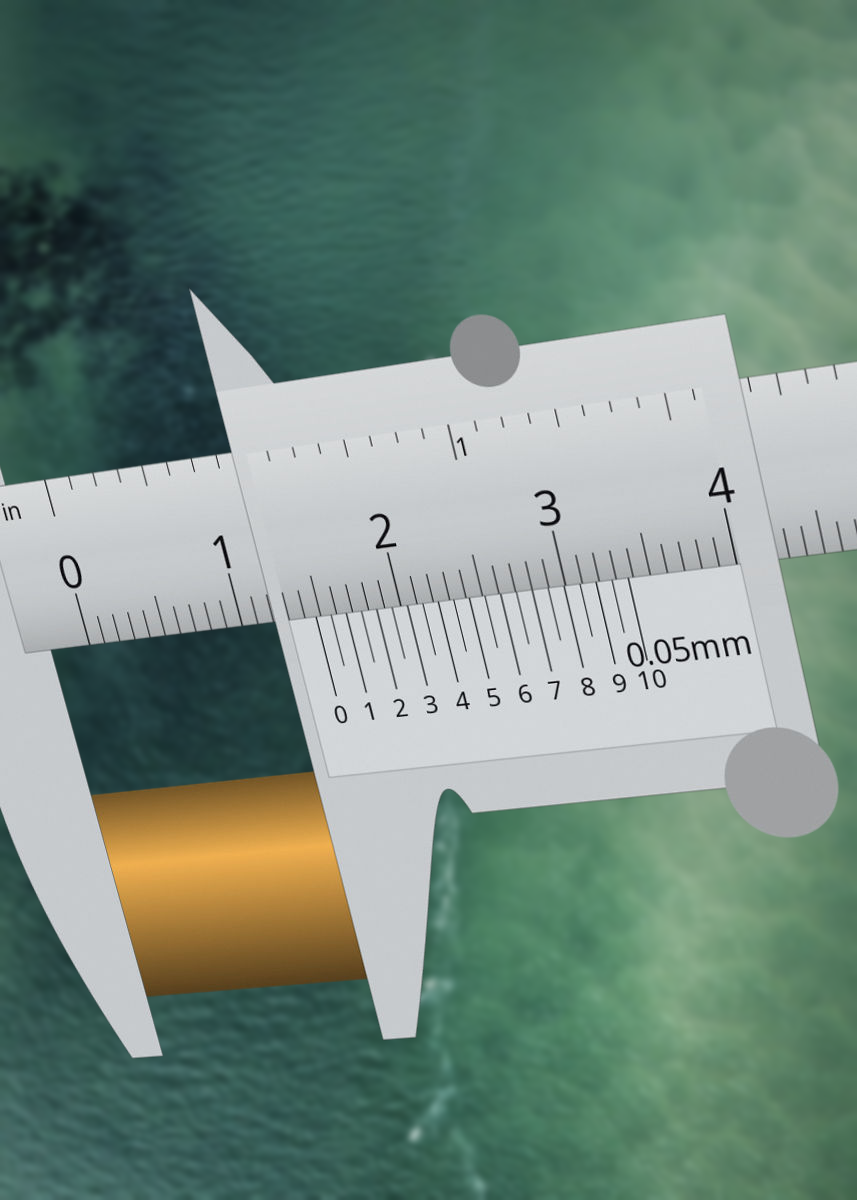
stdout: {"value": 14.7, "unit": "mm"}
